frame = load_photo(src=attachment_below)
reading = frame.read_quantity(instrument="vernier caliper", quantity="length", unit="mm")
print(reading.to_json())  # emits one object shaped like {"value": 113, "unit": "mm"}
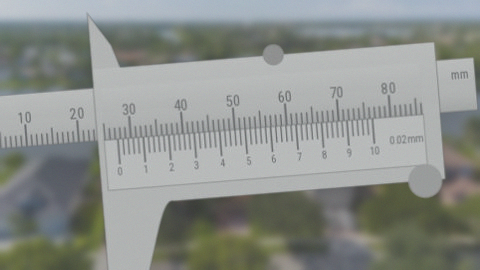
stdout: {"value": 27.5, "unit": "mm"}
